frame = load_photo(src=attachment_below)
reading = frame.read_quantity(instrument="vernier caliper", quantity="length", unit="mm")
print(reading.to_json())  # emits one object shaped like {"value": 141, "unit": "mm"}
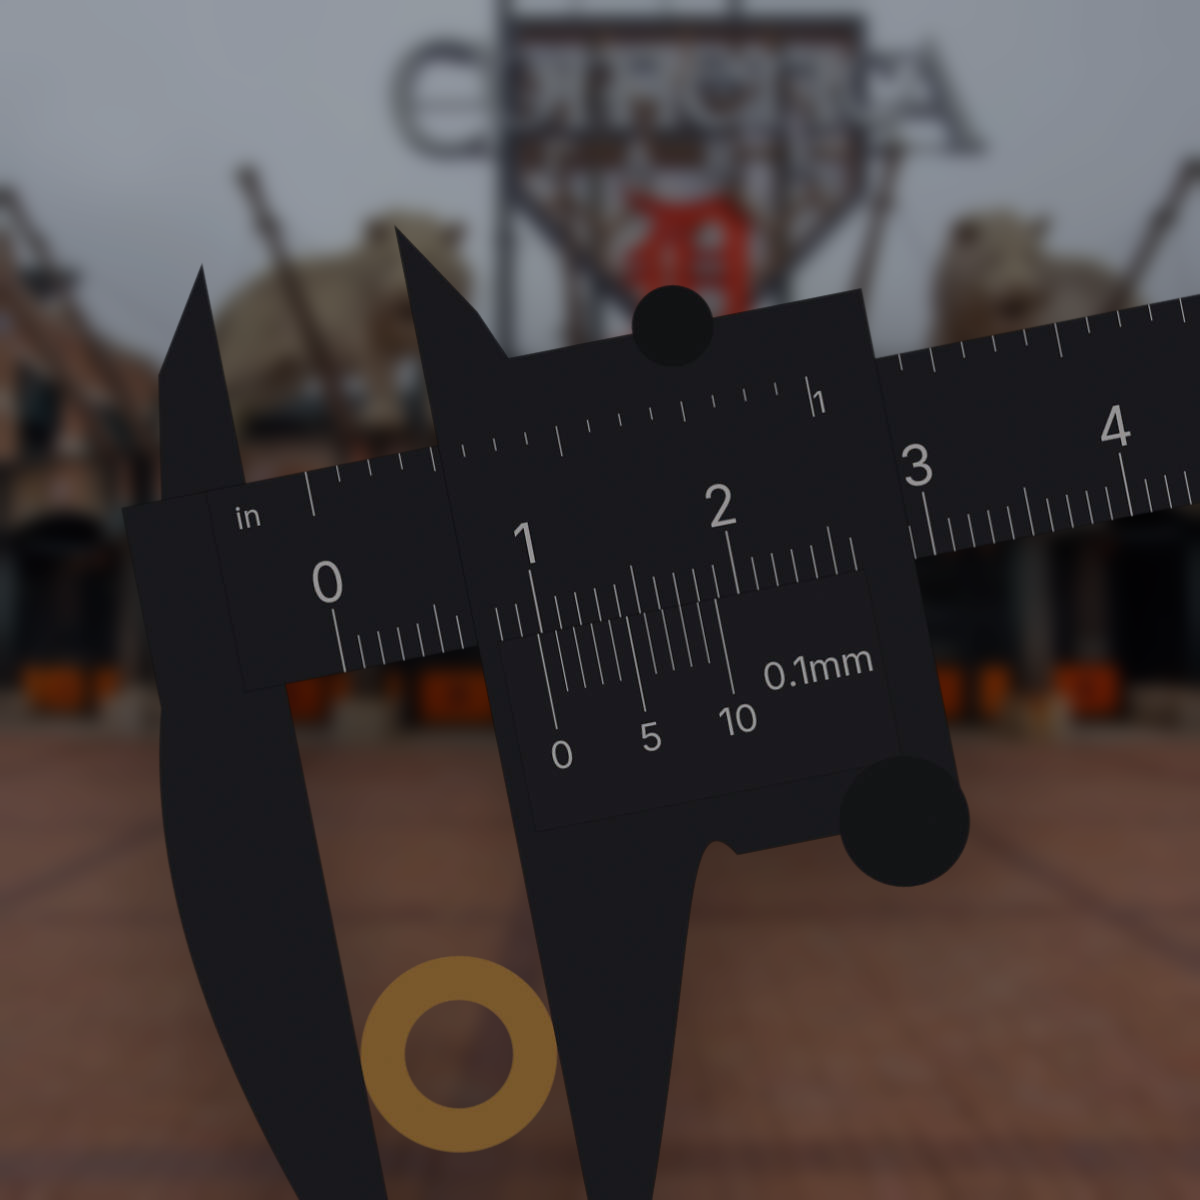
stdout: {"value": 9.8, "unit": "mm"}
